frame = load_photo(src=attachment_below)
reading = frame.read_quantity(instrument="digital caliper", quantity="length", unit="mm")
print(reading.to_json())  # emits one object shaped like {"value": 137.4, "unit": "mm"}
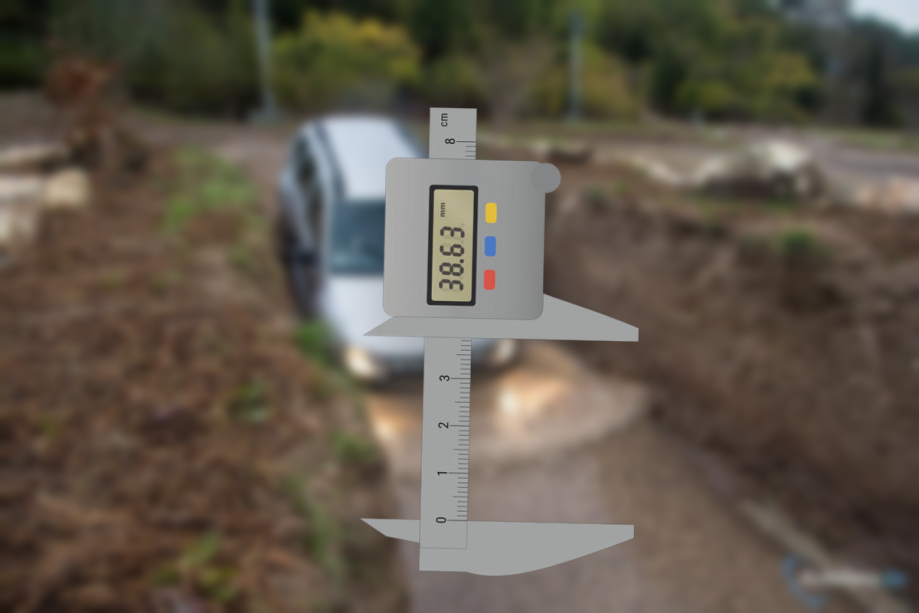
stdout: {"value": 38.63, "unit": "mm"}
